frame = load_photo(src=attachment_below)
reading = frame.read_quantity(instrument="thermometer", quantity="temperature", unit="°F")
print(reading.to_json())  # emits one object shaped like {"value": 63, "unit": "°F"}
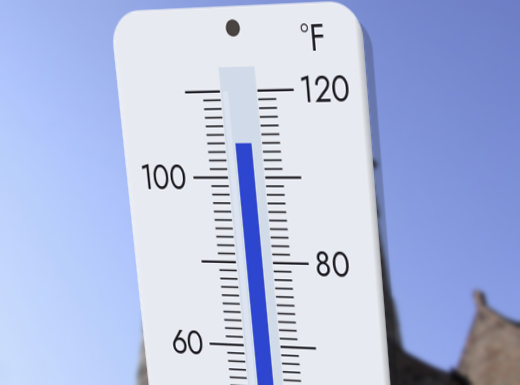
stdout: {"value": 108, "unit": "°F"}
